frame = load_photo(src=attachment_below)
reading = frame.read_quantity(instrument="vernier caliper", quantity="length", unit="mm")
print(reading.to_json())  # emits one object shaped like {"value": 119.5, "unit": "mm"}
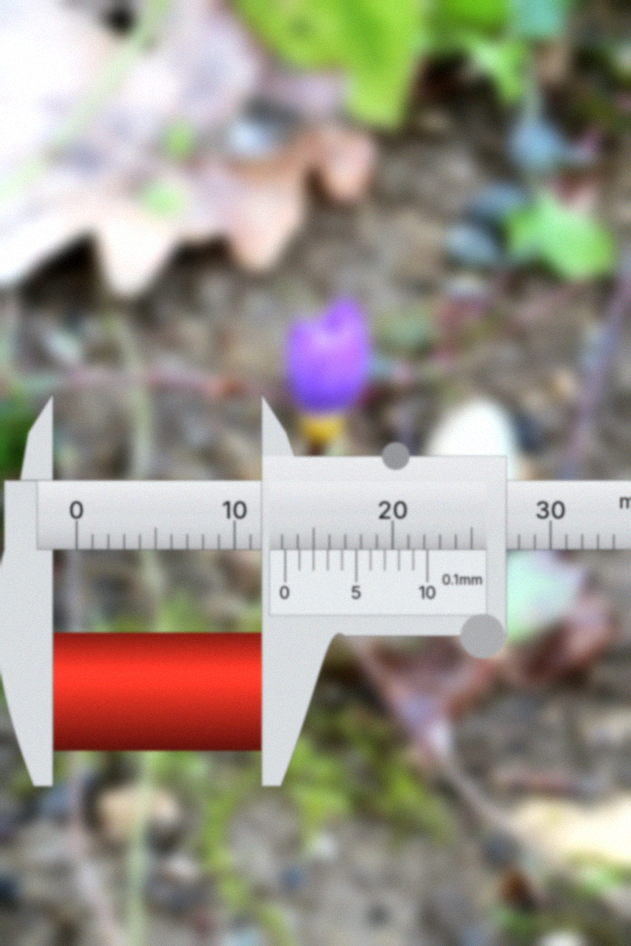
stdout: {"value": 13.2, "unit": "mm"}
